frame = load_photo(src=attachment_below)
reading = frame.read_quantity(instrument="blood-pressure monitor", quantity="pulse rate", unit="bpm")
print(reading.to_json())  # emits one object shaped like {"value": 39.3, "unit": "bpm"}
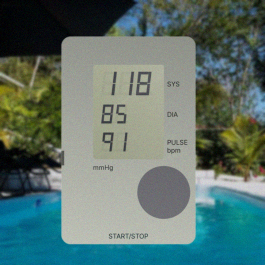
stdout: {"value": 91, "unit": "bpm"}
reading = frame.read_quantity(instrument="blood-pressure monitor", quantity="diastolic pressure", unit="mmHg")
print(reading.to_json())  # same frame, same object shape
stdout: {"value": 85, "unit": "mmHg"}
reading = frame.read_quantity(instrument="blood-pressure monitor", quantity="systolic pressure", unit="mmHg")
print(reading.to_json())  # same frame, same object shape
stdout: {"value": 118, "unit": "mmHg"}
